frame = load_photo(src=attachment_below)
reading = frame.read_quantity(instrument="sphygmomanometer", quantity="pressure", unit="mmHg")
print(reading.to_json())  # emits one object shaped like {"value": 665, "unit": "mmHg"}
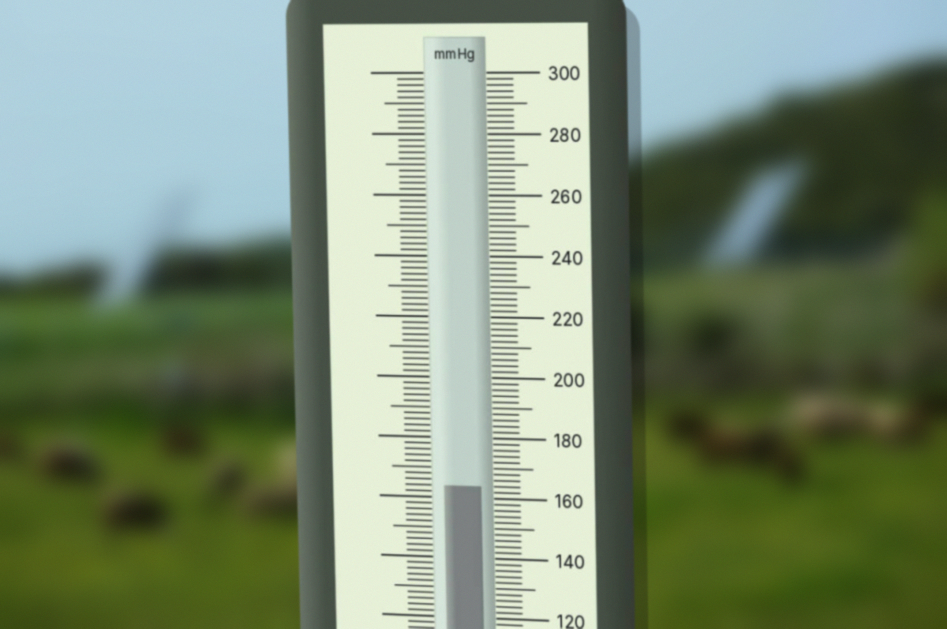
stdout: {"value": 164, "unit": "mmHg"}
